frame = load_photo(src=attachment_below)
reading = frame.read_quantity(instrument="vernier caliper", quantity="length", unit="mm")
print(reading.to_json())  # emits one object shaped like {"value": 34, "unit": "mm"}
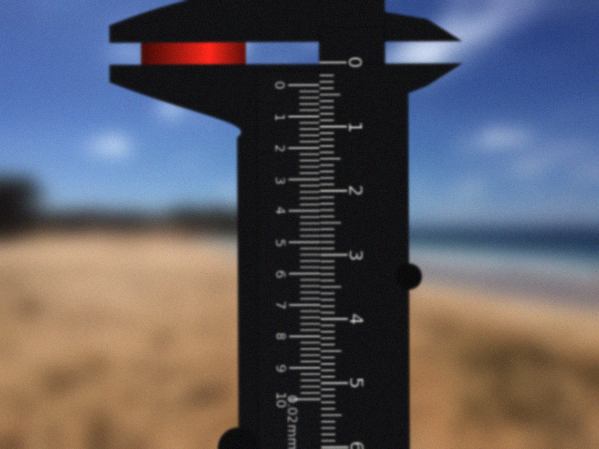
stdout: {"value": 3.5, "unit": "mm"}
